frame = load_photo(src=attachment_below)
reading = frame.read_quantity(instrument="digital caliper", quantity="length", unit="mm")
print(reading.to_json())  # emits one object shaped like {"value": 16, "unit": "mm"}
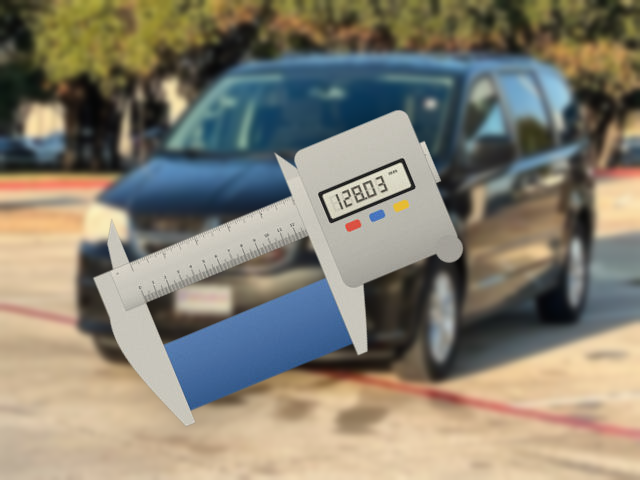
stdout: {"value": 128.03, "unit": "mm"}
